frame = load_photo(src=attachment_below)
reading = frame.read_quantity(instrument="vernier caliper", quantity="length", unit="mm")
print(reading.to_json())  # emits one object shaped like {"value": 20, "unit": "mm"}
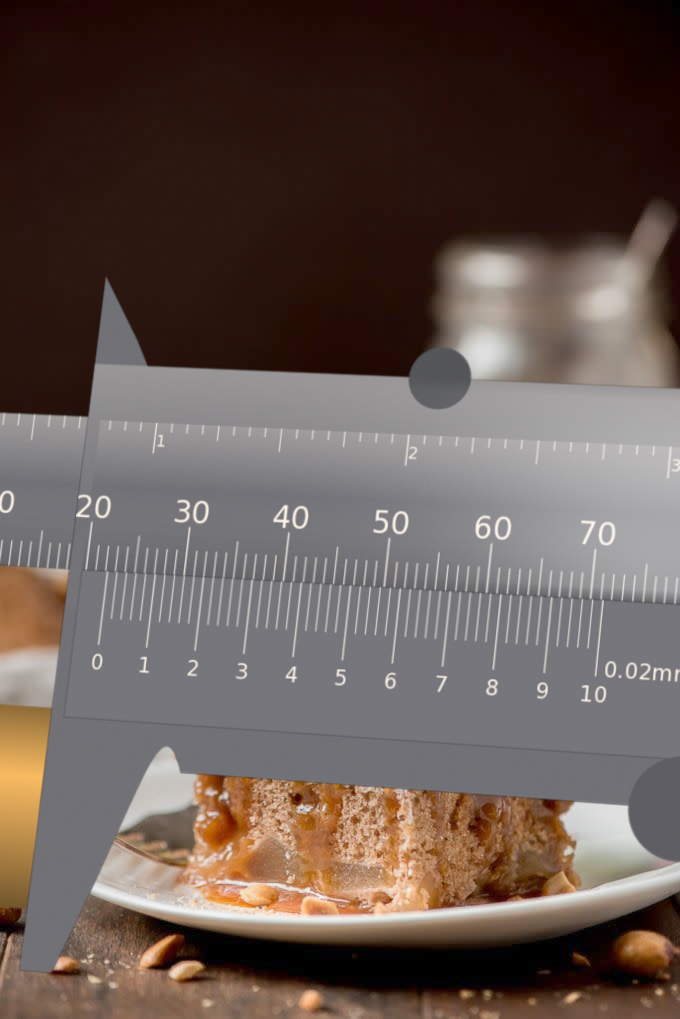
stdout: {"value": 22.2, "unit": "mm"}
